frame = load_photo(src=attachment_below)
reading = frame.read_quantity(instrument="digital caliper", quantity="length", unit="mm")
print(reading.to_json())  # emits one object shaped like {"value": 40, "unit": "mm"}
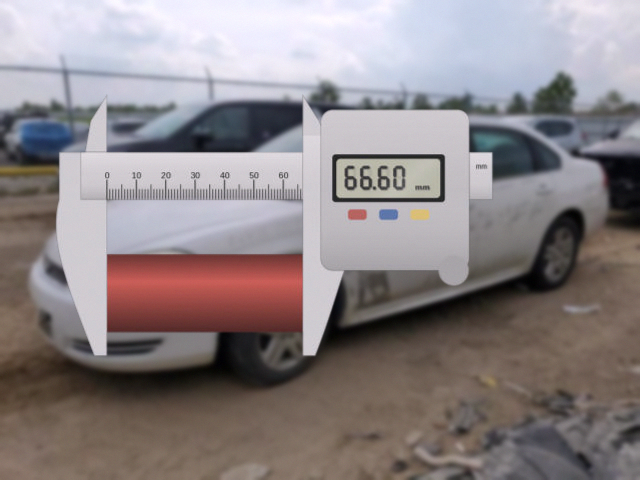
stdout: {"value": 66.60, "unit": "mm"}
